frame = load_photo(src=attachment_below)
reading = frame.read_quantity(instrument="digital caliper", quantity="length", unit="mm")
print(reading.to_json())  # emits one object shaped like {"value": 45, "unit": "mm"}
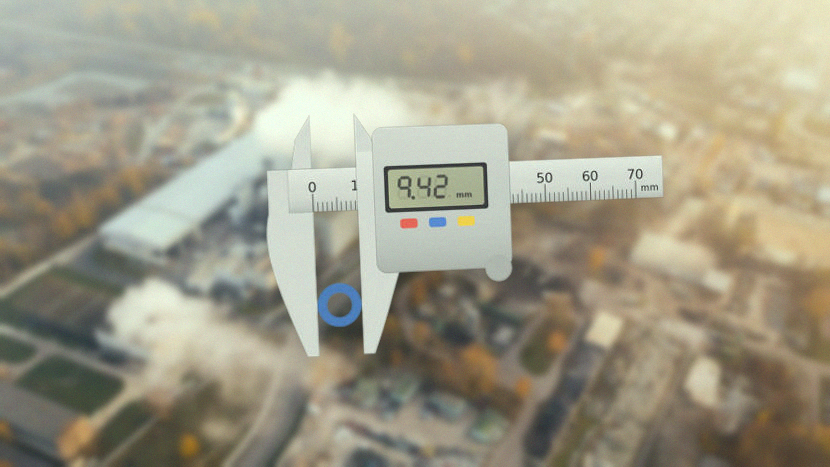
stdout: {"value": 9.42, "unit": "mm"}
